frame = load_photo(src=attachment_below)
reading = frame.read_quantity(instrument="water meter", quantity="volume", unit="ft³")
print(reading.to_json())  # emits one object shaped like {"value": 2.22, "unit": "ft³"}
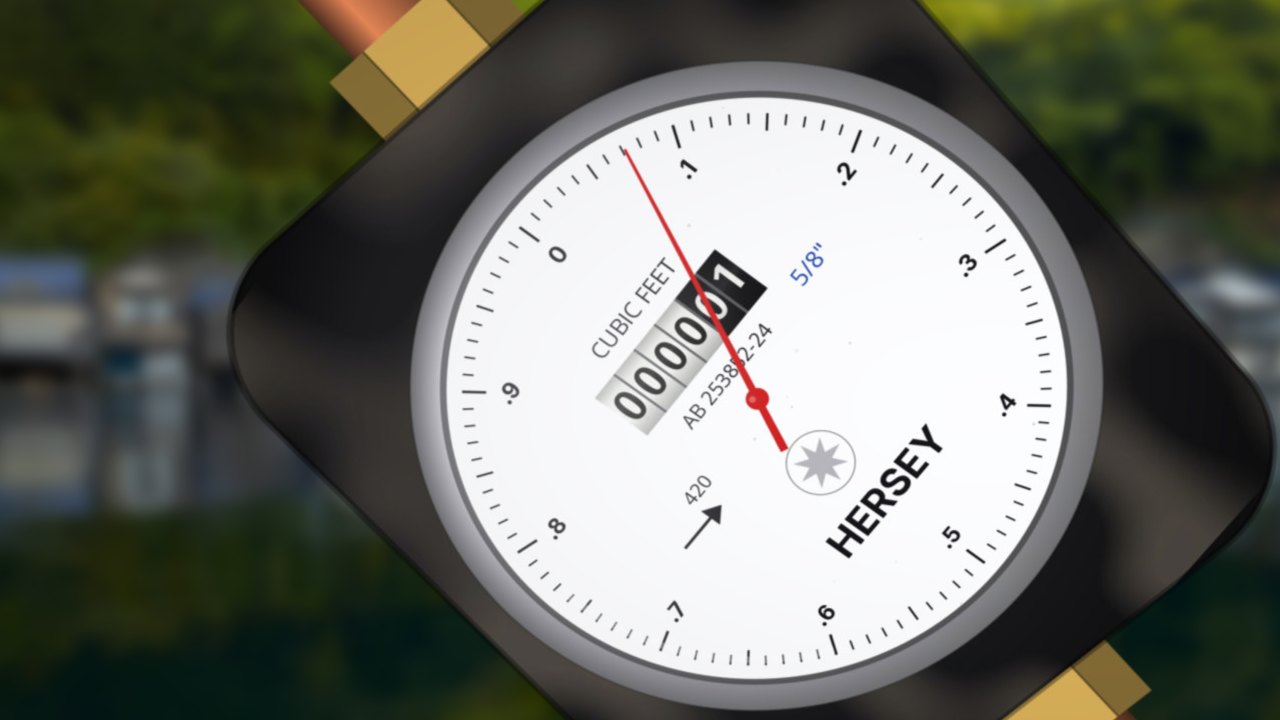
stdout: {"value": 1.07, "unit": "ft³"}
